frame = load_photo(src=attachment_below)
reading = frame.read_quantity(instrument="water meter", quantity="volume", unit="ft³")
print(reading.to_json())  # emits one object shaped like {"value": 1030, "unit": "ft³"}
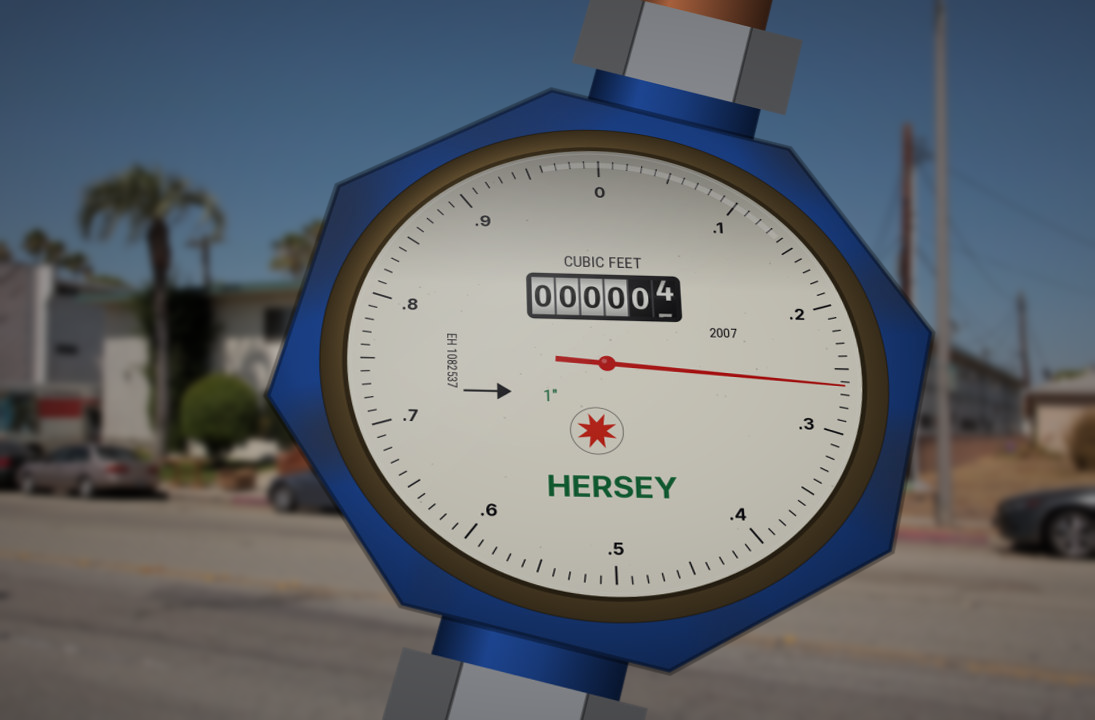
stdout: {"value": 4.26, "unit": "ft³"}
